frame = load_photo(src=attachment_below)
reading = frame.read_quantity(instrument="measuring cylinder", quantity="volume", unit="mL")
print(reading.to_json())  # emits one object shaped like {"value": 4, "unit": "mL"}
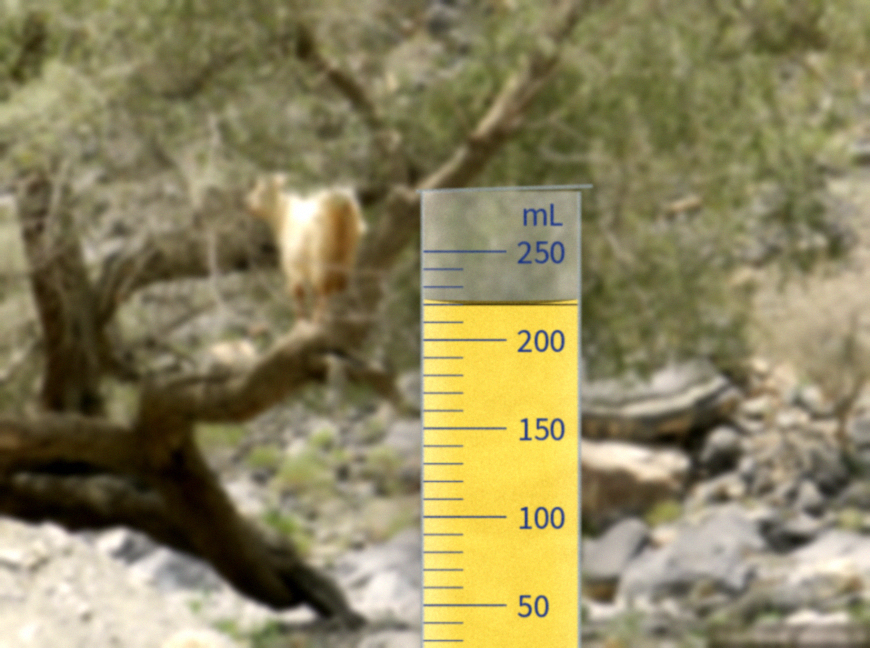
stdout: {"value": 220, "unit": "mL"}
